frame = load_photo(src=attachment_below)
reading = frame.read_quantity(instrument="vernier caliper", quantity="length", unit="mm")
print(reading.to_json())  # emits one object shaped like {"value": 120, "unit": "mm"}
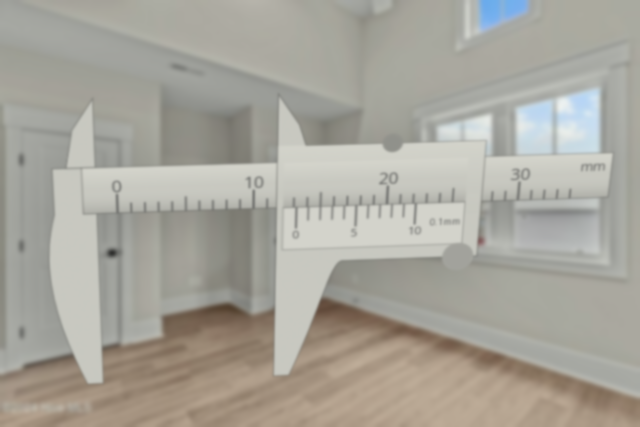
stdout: {"value": 13.2, "unit": "mm"}
